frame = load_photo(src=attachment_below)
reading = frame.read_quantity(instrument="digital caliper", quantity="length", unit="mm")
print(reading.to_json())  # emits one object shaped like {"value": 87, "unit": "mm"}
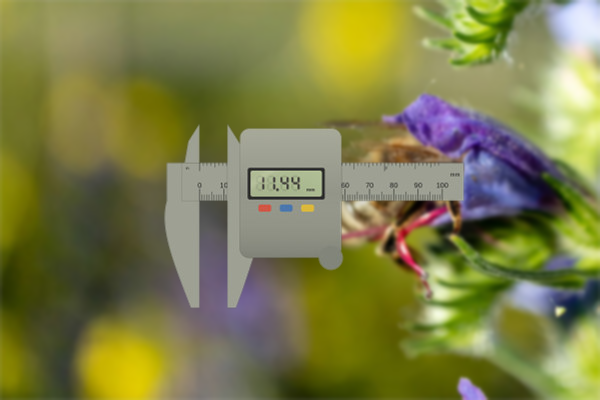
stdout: {"value": 11.44, "unit": "mm"}
